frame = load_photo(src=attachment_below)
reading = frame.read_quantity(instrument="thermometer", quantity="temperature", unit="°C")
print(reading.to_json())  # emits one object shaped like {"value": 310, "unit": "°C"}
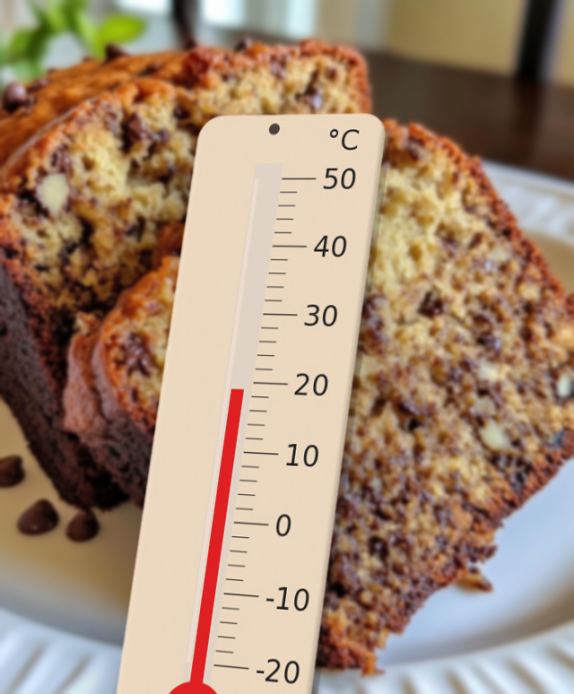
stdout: {"value": 19, "unit": "°C"}
